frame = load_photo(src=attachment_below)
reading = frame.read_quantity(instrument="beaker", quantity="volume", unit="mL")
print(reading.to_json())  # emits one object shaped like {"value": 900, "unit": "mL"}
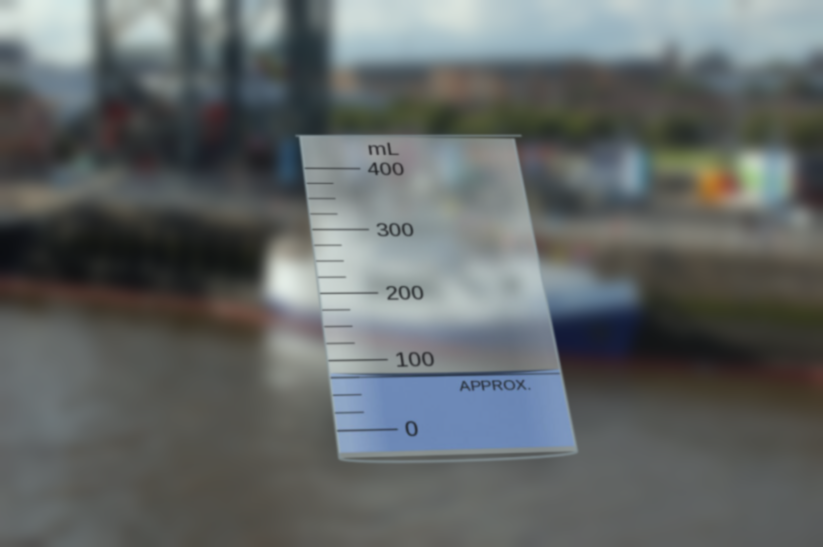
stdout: {"value": 75, "unit": "mL"}
